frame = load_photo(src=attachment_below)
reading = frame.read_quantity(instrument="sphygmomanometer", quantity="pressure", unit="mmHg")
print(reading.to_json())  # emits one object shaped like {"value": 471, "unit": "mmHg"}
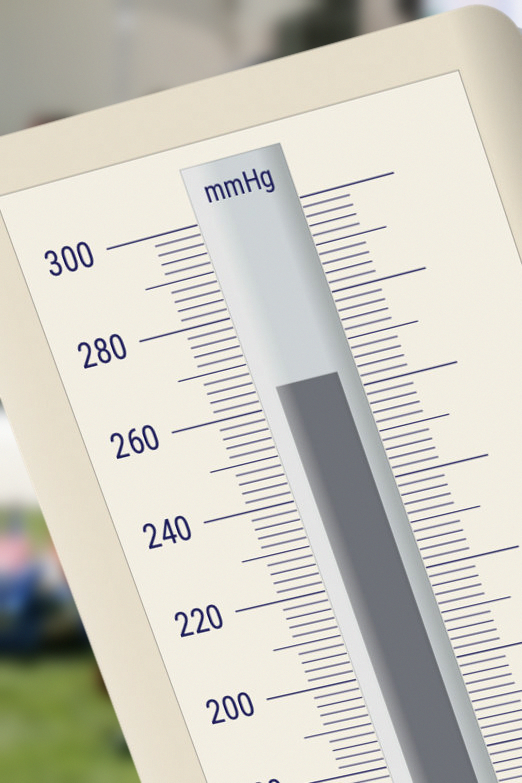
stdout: {"value": 264, "unit": "mmHg"}
